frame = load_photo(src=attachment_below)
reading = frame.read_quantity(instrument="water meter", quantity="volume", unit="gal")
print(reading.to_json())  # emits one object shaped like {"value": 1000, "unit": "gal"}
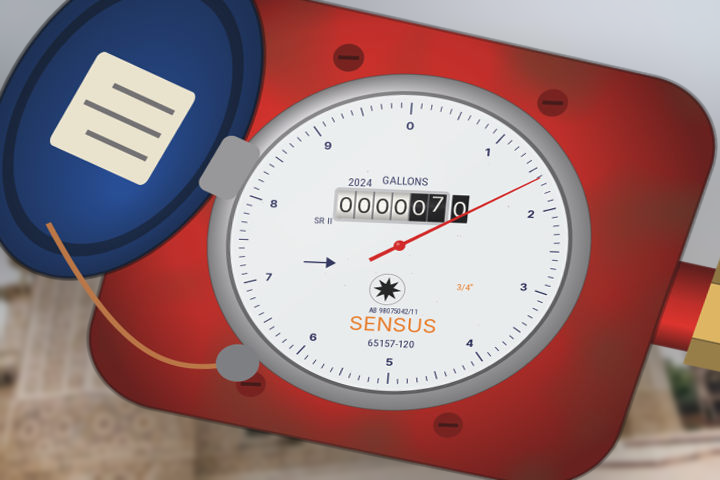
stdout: {"value": 71.6, "unit": "gal"}
